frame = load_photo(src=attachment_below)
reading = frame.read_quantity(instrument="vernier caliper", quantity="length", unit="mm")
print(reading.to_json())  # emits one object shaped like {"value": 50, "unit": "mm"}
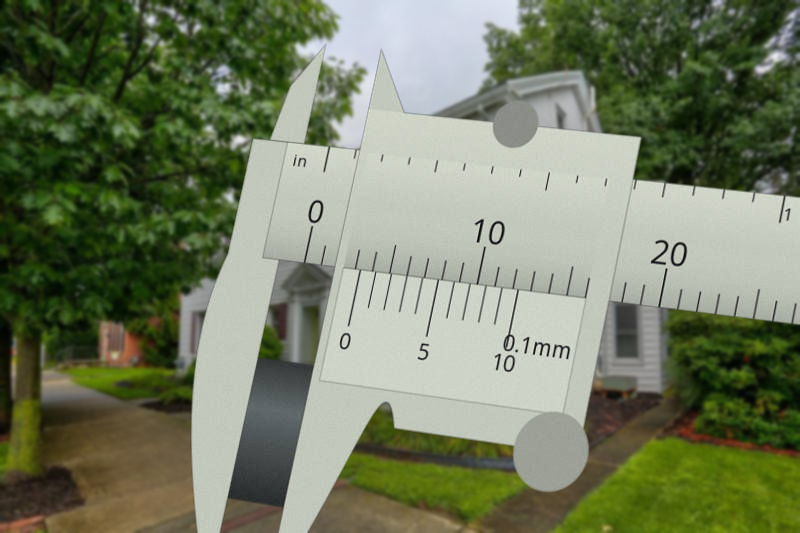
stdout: {"value": 3.3, "unit": "mm"}
